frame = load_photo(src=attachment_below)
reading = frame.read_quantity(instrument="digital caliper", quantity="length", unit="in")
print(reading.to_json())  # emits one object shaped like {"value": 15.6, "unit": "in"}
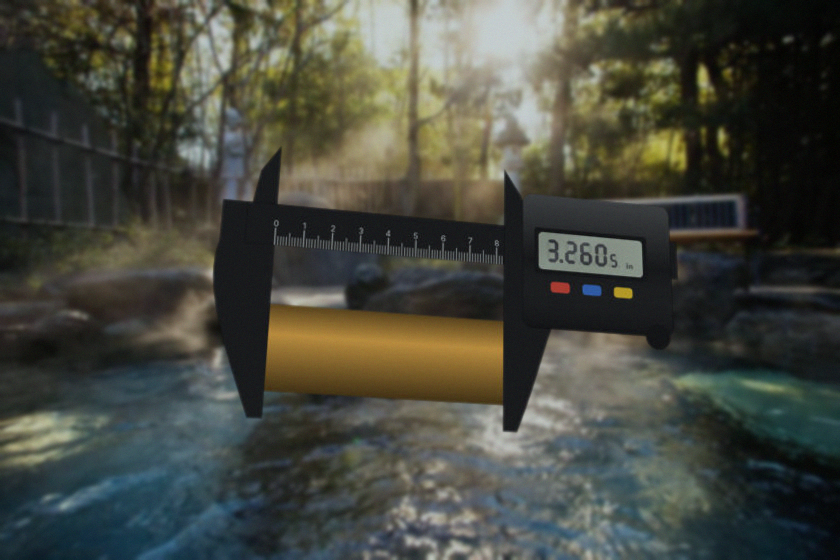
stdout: {"value": 3.2605, "unit": "in"}
